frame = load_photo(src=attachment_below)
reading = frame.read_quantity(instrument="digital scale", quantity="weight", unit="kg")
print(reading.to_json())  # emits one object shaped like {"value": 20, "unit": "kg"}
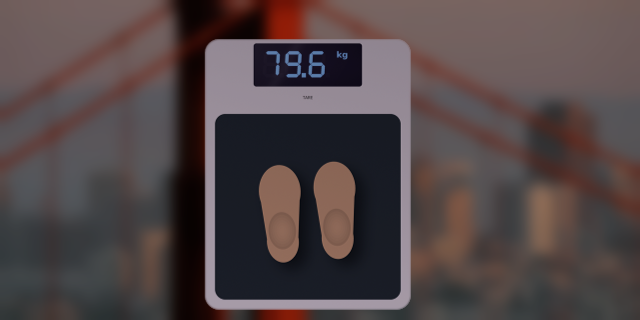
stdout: {"value": 79.6, "unit": "kg"}
